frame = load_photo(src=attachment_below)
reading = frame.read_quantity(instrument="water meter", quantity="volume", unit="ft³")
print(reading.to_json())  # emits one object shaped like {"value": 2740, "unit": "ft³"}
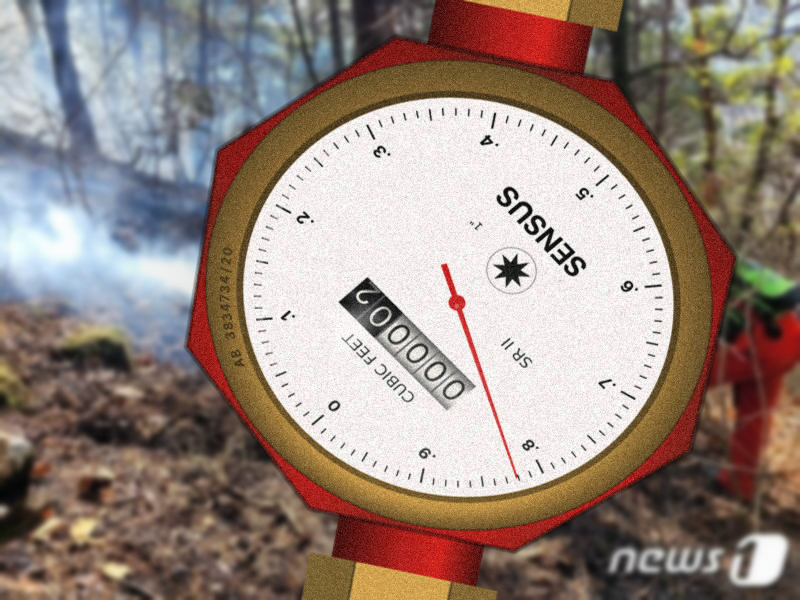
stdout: {"value": 1.82, "unit": "ft³"}
